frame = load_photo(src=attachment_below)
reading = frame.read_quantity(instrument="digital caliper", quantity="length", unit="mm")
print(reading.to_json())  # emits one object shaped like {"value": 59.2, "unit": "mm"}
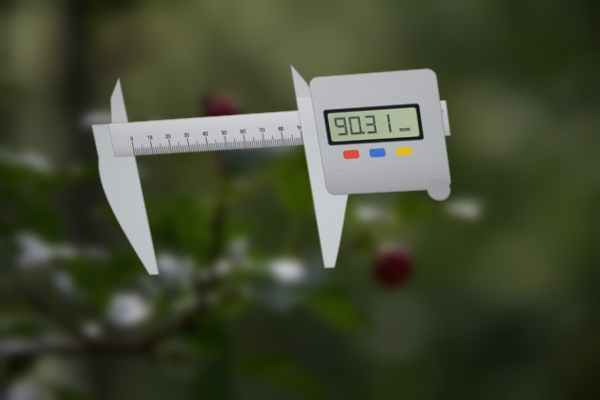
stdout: {"value": 90.31, "unit": "mm"}
